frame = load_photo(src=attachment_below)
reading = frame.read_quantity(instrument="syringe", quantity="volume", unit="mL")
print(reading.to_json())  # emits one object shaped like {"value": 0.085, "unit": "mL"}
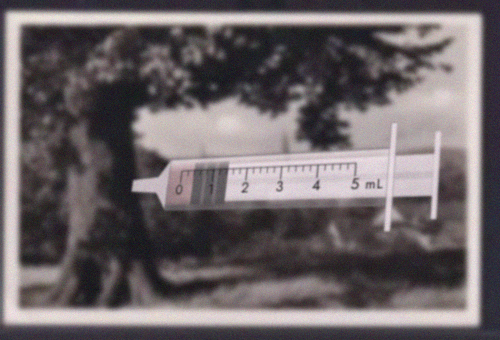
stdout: {"value": 0.4, "unit": "mL"}
